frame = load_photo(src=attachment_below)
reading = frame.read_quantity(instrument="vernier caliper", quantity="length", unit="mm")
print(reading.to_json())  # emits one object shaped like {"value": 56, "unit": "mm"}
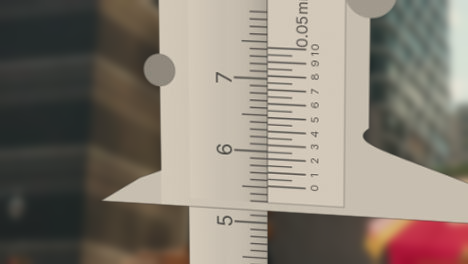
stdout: {"value": 55.2, "unit": "mm"}
